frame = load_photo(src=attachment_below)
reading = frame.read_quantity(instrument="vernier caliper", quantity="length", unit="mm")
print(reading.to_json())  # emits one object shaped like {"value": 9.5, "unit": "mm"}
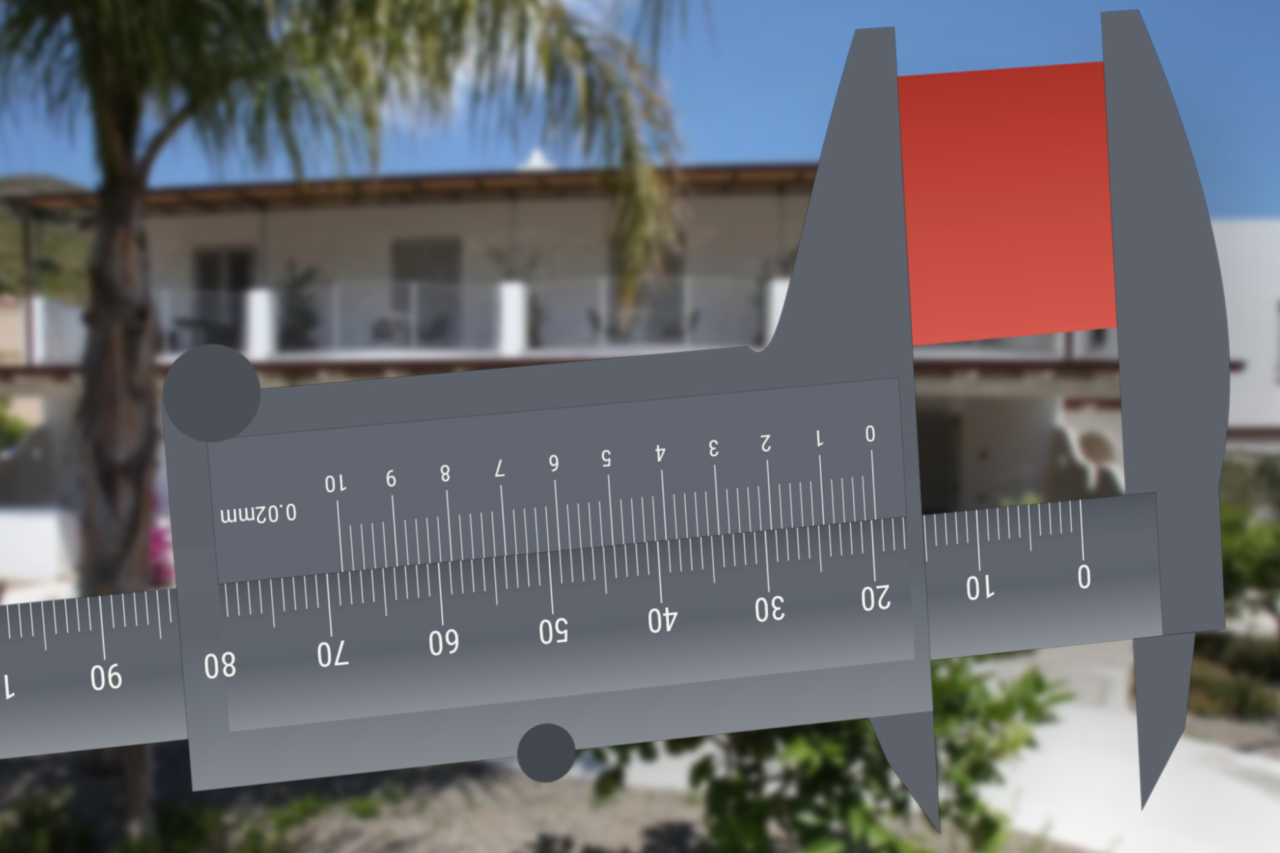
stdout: {"value": 19.6, "unit": "mm"}
